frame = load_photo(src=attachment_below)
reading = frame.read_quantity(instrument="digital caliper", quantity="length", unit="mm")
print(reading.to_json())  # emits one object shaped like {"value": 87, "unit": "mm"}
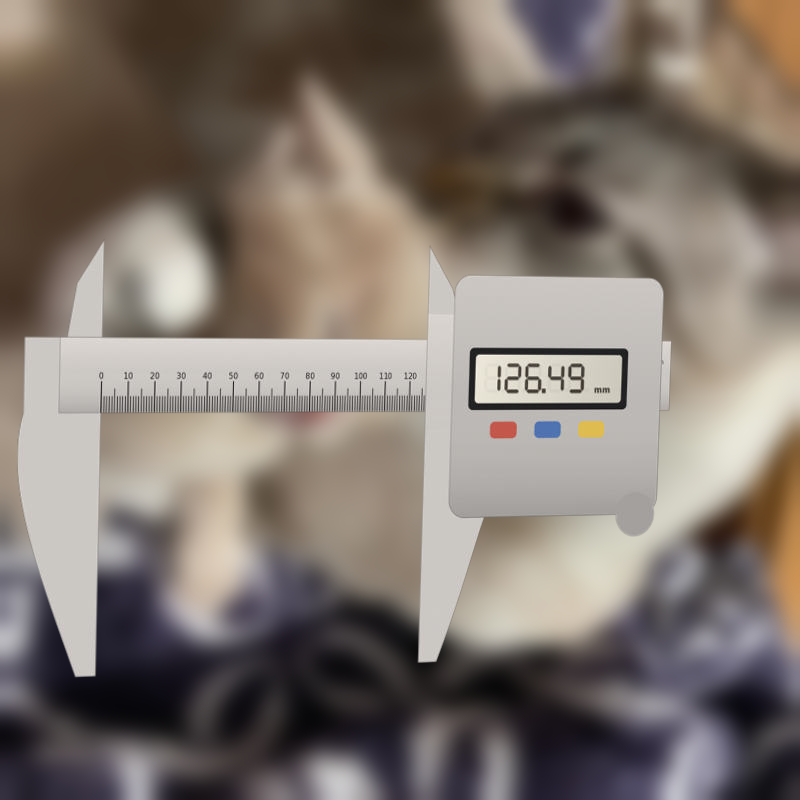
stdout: {"value": 126.49, "unit": "mm"}
